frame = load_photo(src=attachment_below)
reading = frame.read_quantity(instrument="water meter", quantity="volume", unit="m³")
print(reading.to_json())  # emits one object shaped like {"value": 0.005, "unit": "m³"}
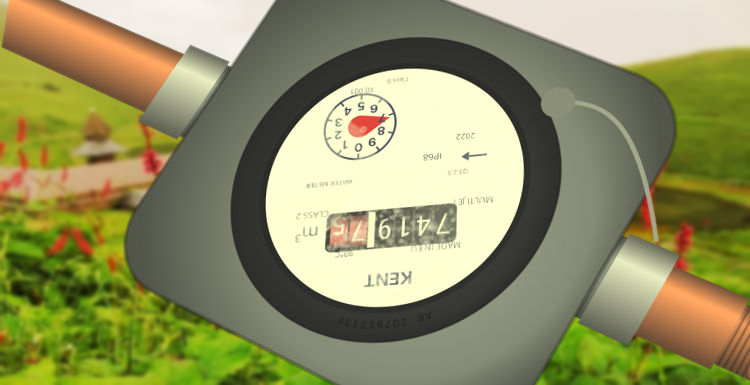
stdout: {"value": 7419.747, "unit": "m³"}
